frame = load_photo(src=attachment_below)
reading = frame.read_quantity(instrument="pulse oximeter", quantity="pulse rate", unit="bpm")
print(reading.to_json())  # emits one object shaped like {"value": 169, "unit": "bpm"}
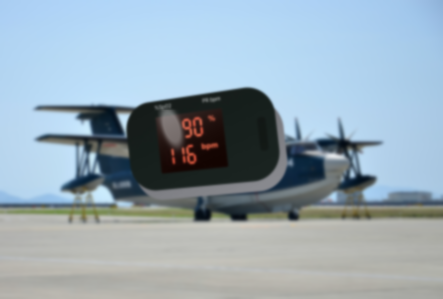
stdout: {"value": 116, "unit": "bpm"}
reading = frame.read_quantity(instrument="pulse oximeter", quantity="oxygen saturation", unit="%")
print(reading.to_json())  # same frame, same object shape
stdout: {"value": 90, "unit": "%"}
